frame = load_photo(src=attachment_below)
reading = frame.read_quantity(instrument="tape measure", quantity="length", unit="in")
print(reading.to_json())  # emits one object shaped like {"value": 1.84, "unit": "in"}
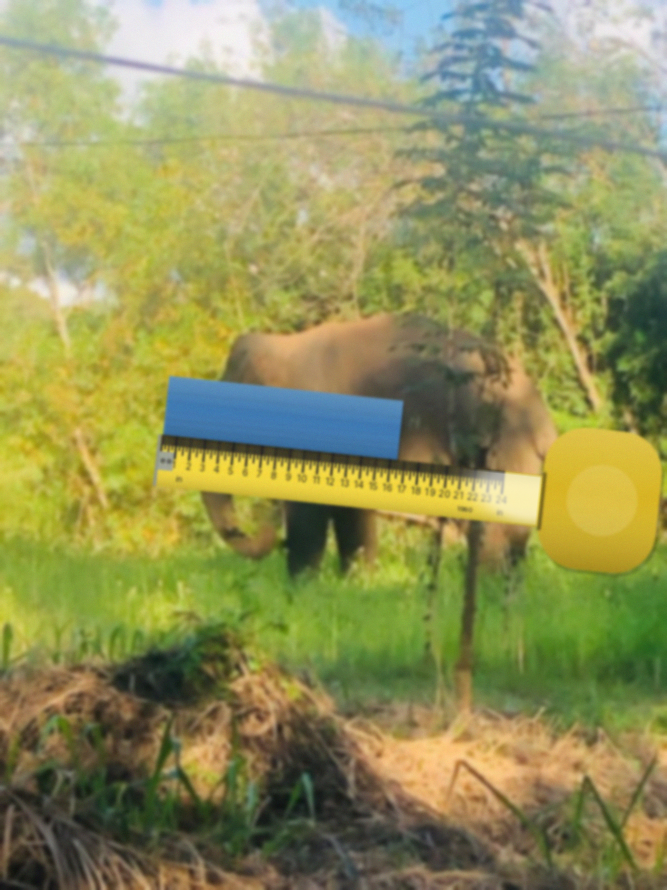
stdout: {"value": 16.5, "unit": "in"}
